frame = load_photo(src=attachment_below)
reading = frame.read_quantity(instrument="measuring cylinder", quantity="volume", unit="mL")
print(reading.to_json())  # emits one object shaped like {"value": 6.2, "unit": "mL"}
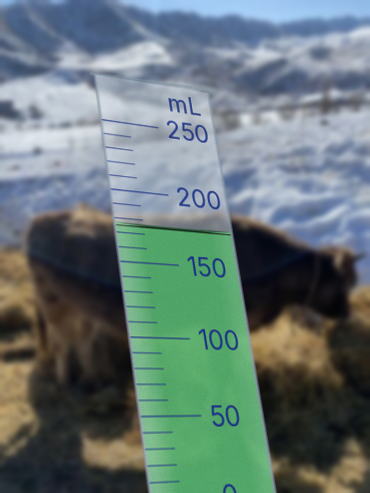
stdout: {"value": 175, "unit": "mL"}
